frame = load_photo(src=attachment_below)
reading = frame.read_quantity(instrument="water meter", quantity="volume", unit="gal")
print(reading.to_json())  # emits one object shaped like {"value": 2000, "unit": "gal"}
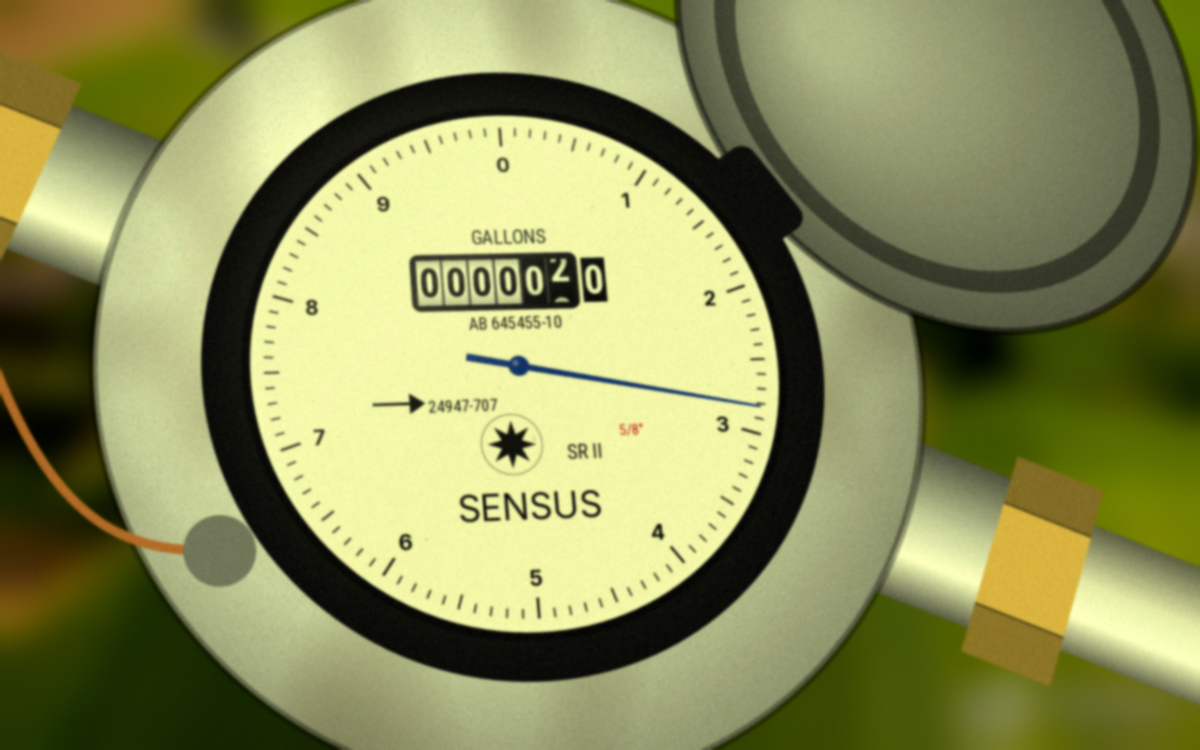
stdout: {"value": 22.8, "unit": "gal"}
